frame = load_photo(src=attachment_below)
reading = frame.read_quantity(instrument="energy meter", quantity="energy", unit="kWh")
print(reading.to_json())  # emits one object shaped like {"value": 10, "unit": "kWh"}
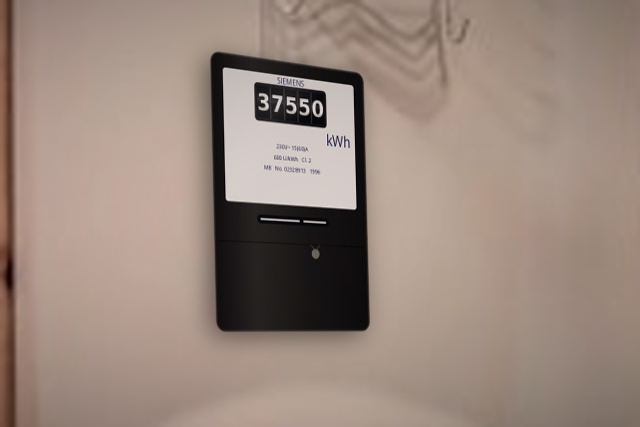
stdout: {"value": 37550, "unit": "kWh"}
